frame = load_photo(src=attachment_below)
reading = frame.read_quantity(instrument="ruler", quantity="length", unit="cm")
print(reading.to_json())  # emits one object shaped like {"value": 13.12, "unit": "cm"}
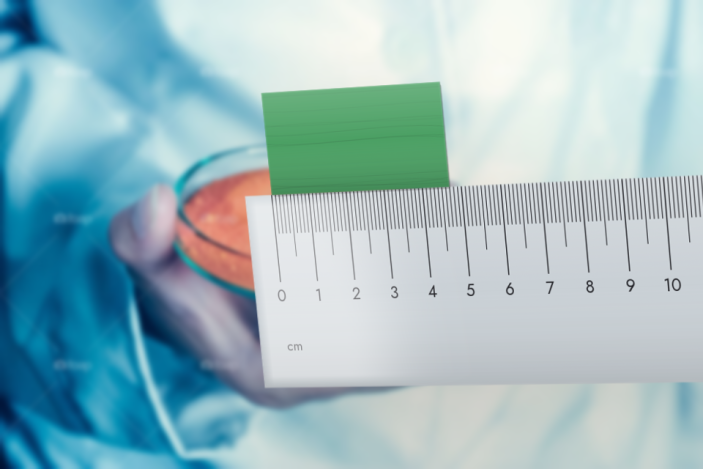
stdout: {"value": 4.7, "unit": "cm"}
